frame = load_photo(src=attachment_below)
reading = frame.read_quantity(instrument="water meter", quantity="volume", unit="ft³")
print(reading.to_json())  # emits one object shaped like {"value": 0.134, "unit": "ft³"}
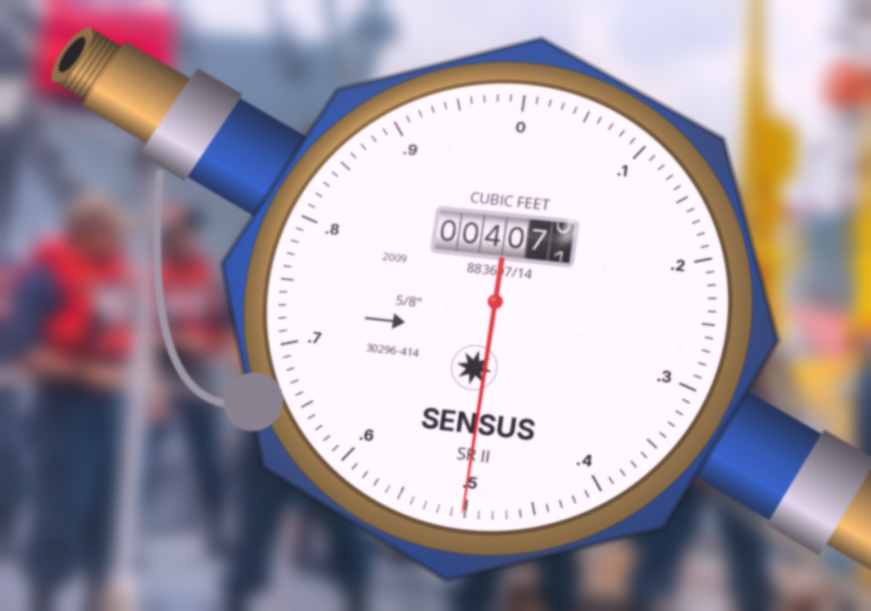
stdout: {"value": 4070.50, "unit": "ft³"}
